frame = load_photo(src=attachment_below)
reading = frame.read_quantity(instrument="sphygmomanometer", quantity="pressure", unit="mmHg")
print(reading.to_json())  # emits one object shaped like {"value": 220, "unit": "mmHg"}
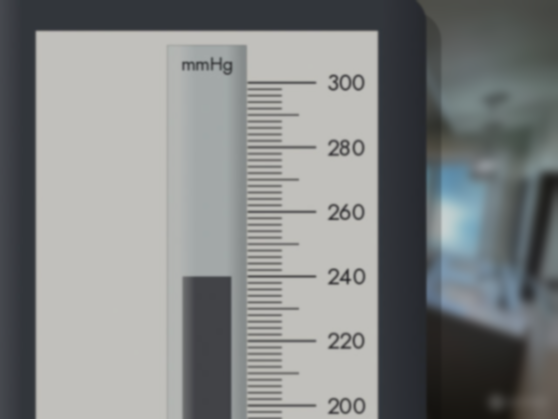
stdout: {"value": 240, "unit": "mmHg"}
